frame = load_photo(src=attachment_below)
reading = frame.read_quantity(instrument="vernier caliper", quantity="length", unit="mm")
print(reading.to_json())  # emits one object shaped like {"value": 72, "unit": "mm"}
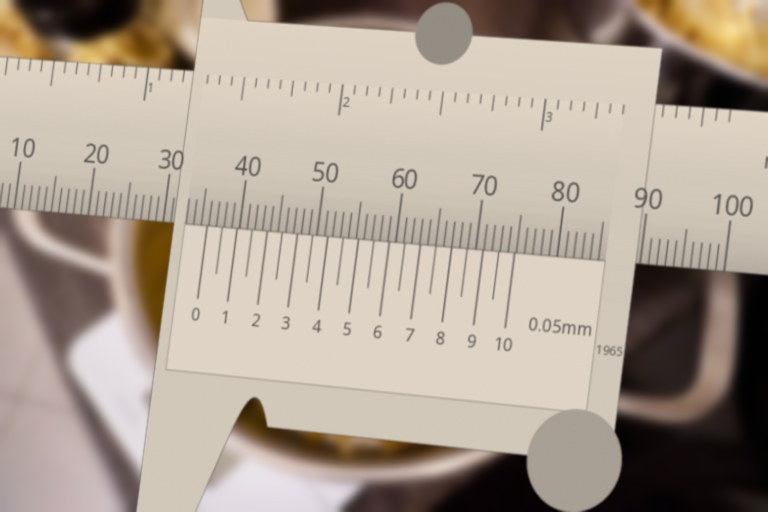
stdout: {"value": 35.8, "unit": "mm"}
